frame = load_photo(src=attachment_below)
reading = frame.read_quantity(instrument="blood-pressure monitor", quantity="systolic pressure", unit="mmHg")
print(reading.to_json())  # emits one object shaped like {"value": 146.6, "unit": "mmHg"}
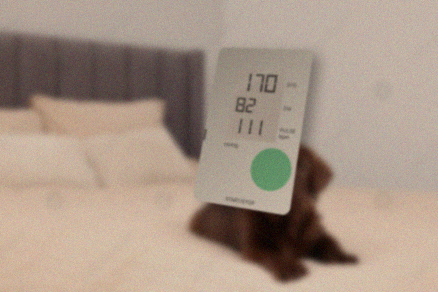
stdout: {"value": 170, "unit": "mmHg"}
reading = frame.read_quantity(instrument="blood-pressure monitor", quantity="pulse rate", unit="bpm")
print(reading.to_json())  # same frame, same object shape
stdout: {"value": 111, "unit": "bpm"}
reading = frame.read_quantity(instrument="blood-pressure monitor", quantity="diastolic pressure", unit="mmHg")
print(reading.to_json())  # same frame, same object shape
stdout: {"value": 82, "unit": "mmHg"}
